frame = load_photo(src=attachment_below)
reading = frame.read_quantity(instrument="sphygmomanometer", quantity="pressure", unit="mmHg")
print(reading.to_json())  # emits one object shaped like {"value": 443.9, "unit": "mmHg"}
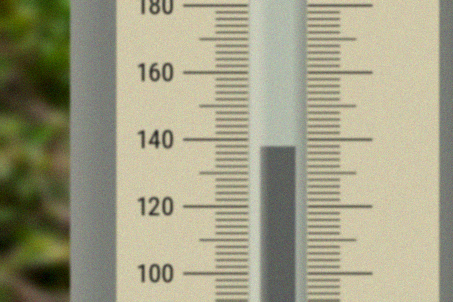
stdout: {"value": 138, "unit": "mmHg"}
